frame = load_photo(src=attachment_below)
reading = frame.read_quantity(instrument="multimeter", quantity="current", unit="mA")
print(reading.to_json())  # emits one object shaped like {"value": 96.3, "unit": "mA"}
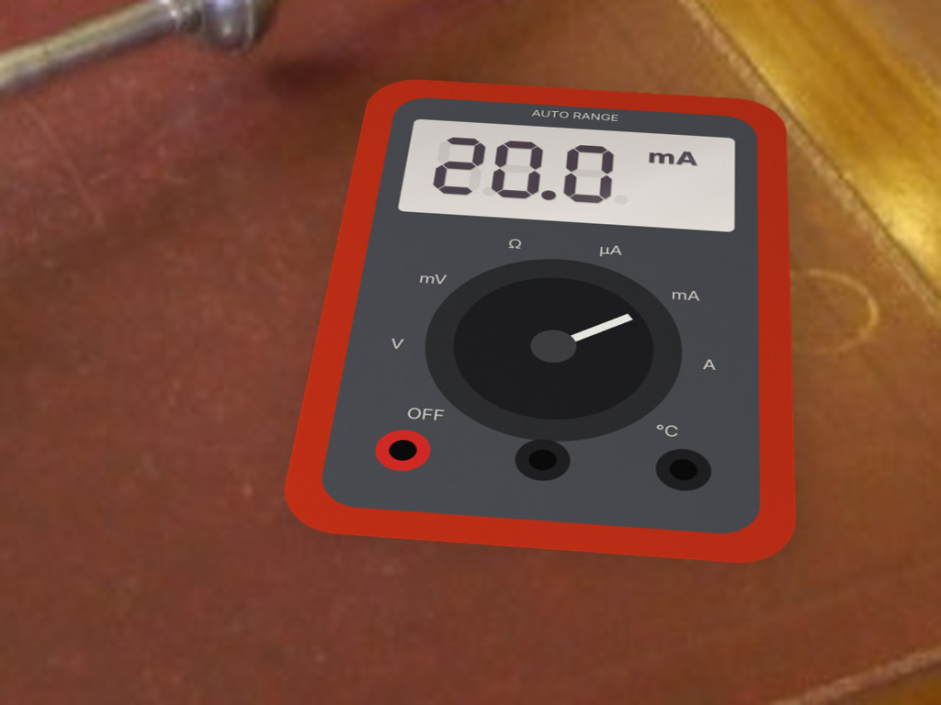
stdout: {"value": 20.0, "unit": "mA"}
